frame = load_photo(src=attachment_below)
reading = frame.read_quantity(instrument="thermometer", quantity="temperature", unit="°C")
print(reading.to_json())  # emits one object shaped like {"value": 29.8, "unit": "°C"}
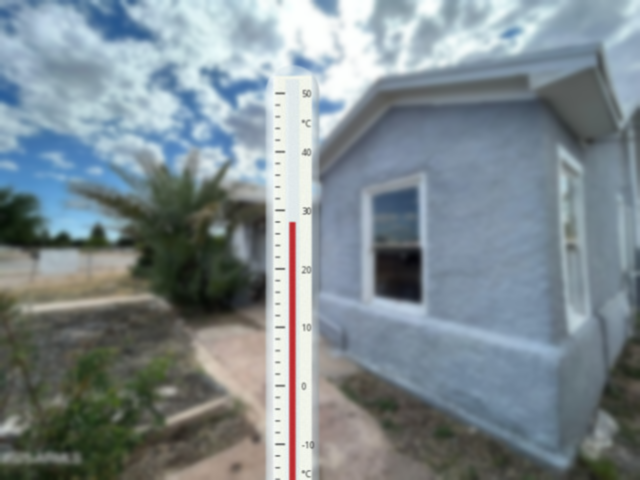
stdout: {"value": 28, "unit": "°C"}
